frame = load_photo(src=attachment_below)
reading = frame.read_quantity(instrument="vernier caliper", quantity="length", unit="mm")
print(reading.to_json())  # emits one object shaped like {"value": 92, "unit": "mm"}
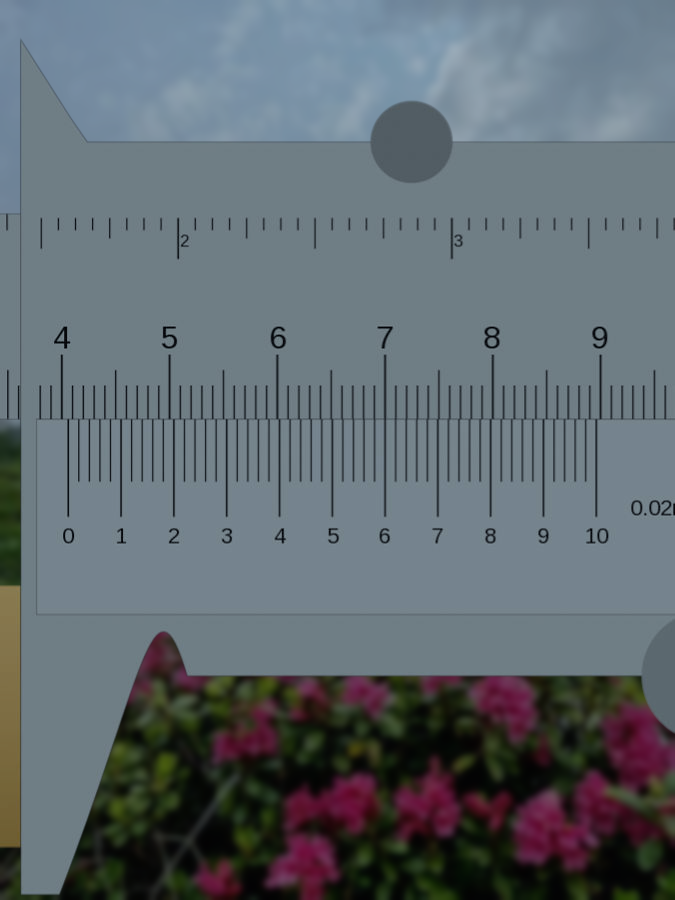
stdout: {"value": 40.6, "unit": "mm"}
